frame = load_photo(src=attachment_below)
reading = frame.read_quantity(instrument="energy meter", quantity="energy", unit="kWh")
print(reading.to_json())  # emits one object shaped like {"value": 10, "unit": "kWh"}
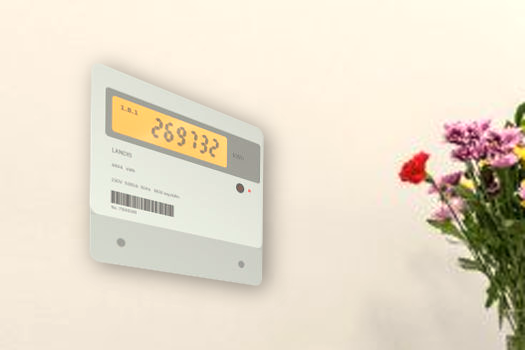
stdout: {"value": 269732, "unit": "kWh"}
